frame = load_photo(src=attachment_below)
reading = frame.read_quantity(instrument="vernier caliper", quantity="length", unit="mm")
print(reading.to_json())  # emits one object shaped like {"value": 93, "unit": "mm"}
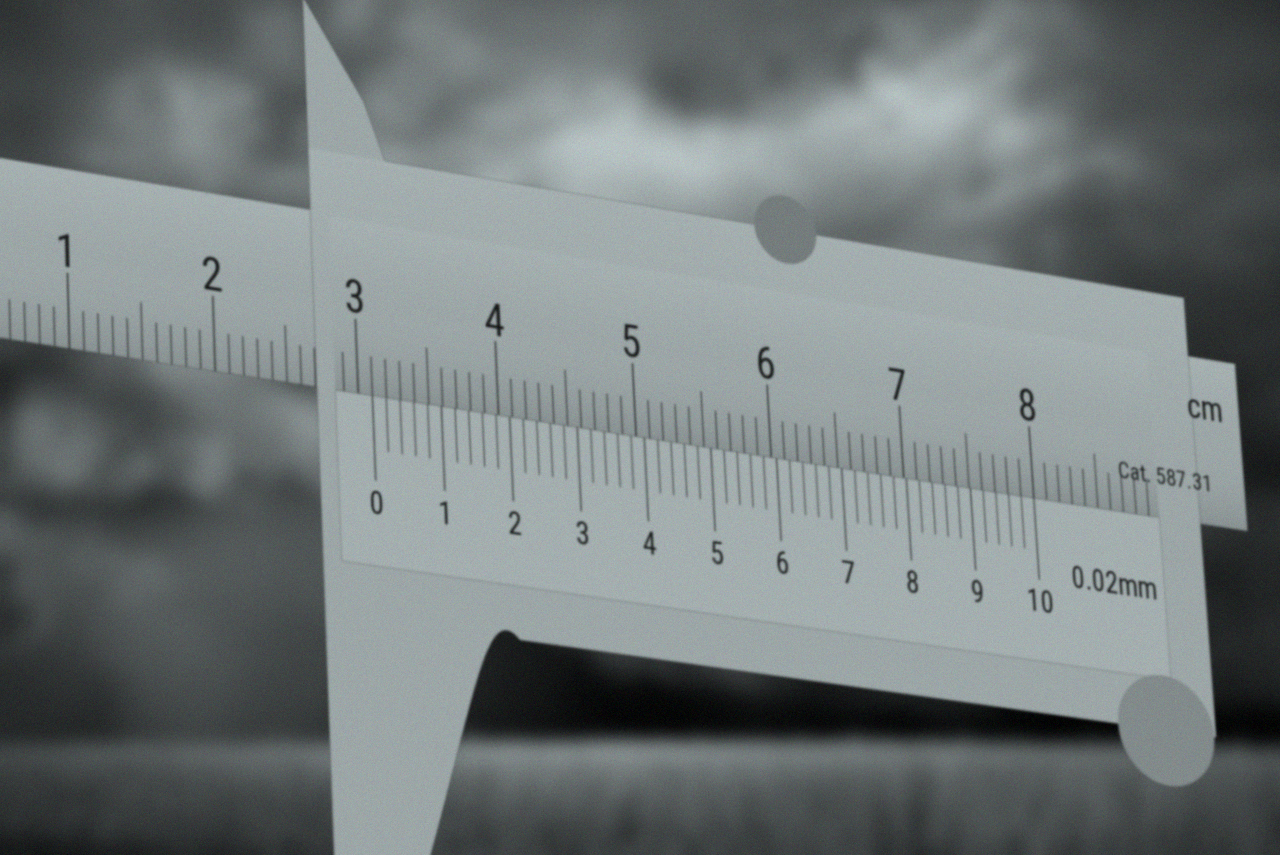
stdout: {"value": 31.0, "unit": "mm"}
